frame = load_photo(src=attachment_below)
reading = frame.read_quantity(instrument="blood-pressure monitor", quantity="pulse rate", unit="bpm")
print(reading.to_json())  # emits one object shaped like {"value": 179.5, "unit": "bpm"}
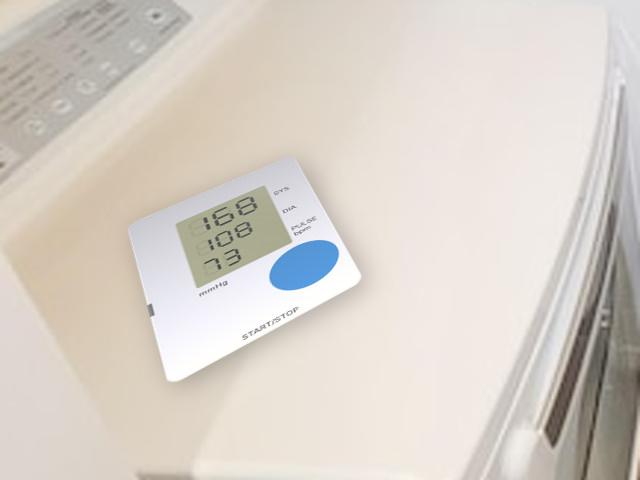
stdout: {"value": 73, "unit": "bpm"}
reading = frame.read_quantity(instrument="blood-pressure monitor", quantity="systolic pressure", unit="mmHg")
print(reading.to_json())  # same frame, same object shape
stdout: {"value": 168, "unit": "mmHg"}
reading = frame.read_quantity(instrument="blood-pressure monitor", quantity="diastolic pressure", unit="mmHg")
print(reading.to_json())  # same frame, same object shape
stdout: {"value": 108, "unit": "mmHg"}
